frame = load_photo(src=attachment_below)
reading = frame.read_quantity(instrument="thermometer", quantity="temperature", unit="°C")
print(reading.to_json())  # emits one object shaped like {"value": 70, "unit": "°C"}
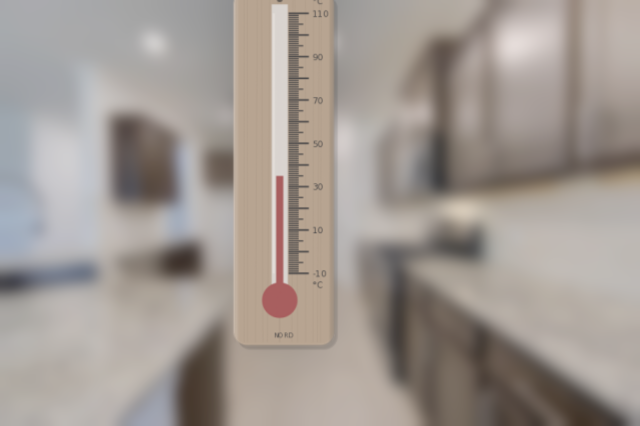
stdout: {"value": 35, "unit": "°C"}
